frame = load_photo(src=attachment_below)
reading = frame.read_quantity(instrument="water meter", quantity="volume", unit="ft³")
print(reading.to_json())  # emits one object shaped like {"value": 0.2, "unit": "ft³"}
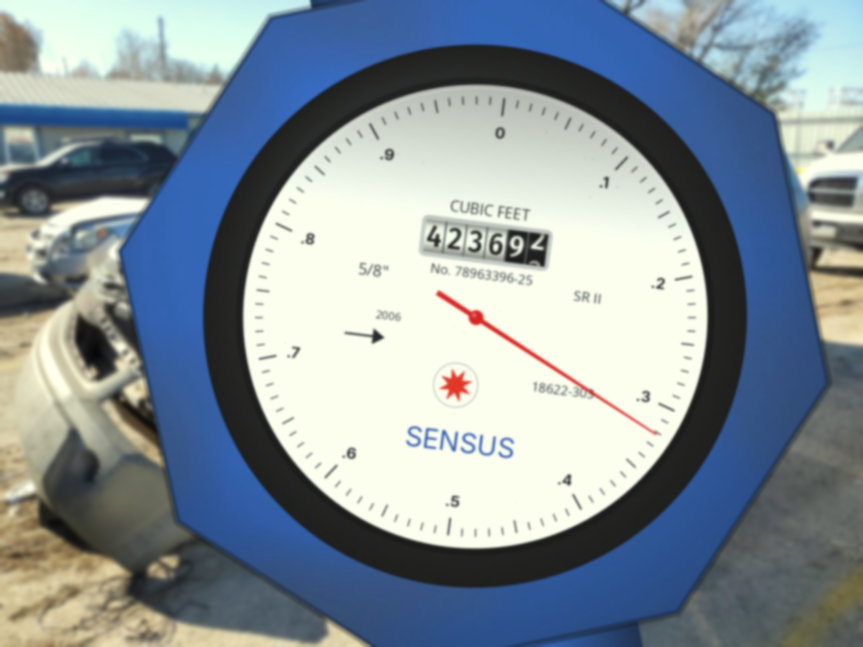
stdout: {"value": 423692.32, "unit": "ft³"}
